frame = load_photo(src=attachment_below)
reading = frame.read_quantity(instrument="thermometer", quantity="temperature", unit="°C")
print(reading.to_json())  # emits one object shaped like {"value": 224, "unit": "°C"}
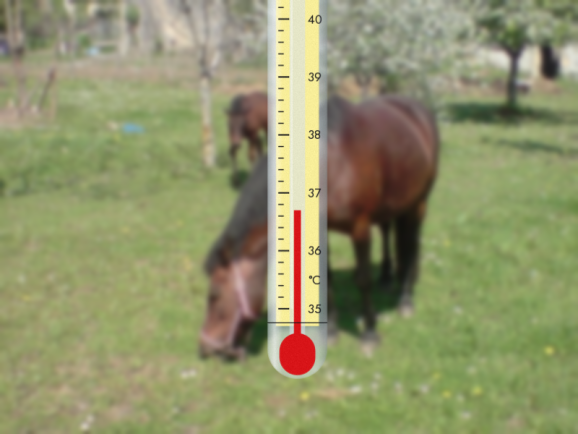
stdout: {"value": 36.7, "unit": "°C"}
